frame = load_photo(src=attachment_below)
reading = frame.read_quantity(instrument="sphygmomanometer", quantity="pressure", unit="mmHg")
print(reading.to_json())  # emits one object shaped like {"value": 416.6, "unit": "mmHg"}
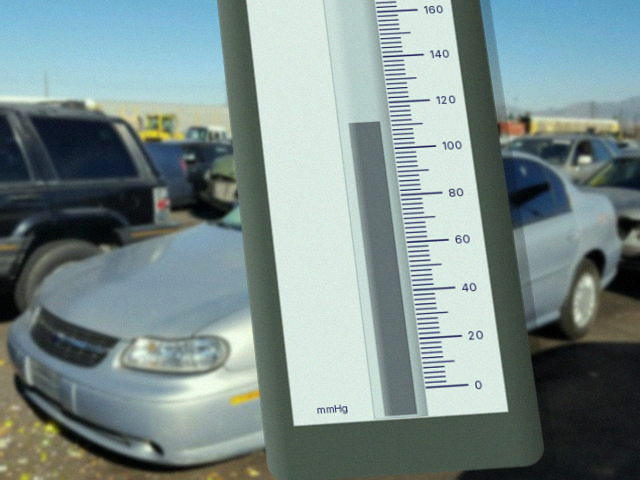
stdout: {"value": 112, "unit": "mmHg"}
